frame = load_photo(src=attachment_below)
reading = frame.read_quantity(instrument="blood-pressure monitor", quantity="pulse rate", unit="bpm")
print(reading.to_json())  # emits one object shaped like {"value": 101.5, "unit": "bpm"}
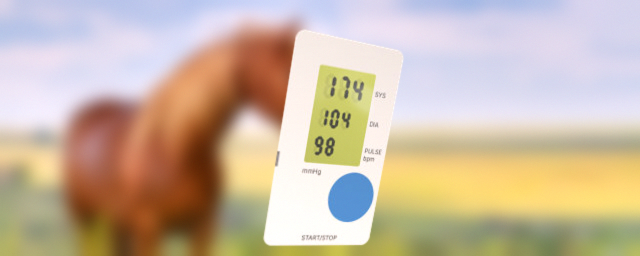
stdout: {"value": 98, "unit": "bpm"}
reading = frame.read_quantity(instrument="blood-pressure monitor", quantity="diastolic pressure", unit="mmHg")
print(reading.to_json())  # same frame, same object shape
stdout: {"value": 104, "unit": "mmHg"}
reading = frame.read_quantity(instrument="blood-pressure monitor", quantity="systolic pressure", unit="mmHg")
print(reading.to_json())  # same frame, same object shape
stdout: {"value": 174, "unit": "mmHg"}
